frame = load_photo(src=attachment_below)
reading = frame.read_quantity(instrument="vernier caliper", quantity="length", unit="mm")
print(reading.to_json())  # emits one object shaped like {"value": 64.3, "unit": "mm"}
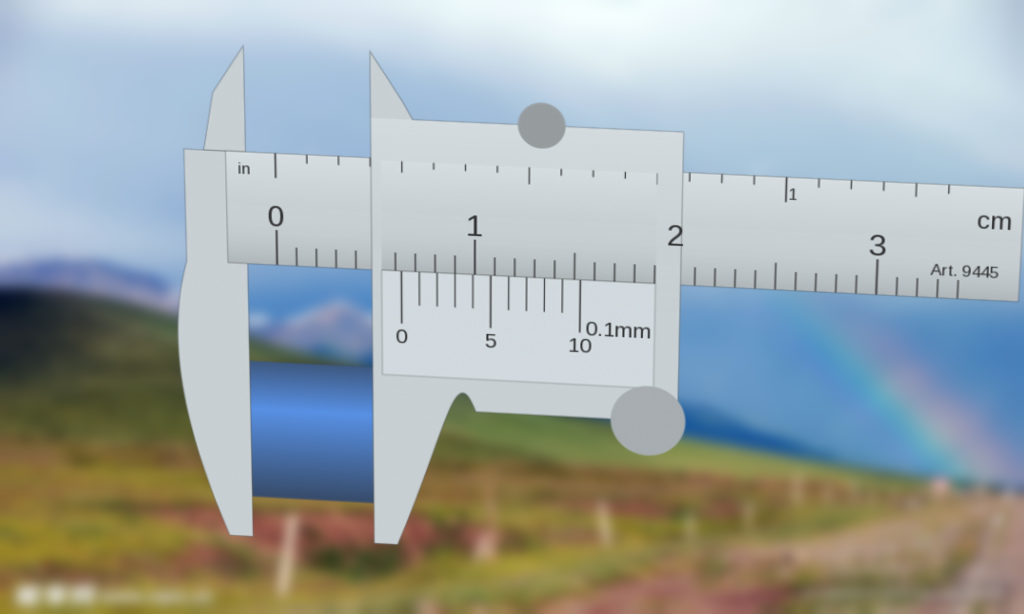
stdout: {"value": 6.3, "unit": "mm"}
